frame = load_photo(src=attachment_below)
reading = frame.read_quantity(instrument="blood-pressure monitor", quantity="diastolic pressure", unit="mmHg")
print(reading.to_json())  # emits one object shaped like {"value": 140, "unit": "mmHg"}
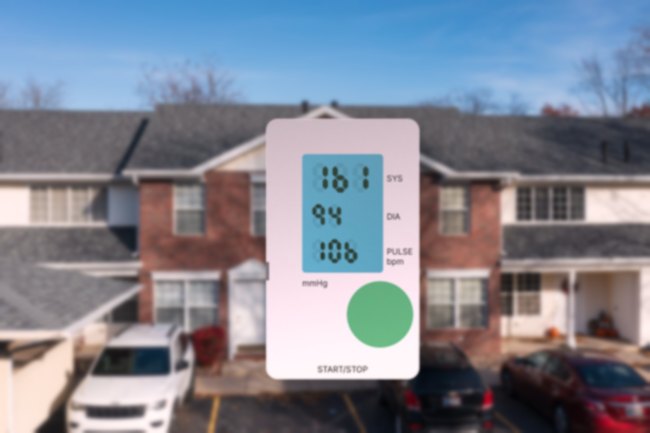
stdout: {"value": 94, "unit": "mmHg"}
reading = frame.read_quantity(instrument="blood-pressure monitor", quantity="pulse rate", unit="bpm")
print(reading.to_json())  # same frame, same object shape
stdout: {"value": 106, "unit": "bpm"}
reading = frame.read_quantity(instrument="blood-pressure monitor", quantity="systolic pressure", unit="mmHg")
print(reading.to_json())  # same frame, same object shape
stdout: {"value": 161, "unit": "mmHg"}
